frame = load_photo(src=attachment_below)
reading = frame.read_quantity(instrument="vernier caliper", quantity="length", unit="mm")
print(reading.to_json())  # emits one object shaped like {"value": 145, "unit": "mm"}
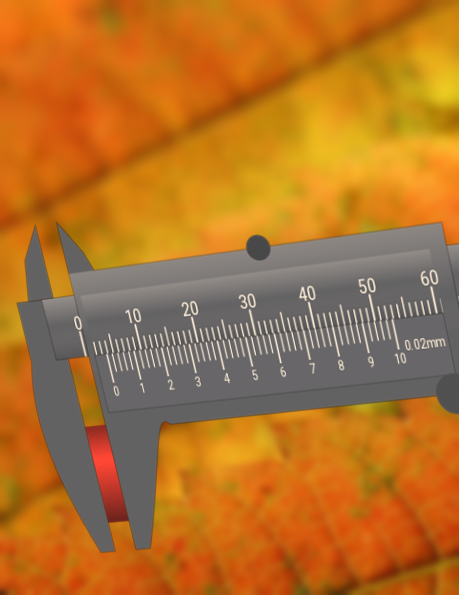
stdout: {"value": 3.8, "unit": "mm"}
